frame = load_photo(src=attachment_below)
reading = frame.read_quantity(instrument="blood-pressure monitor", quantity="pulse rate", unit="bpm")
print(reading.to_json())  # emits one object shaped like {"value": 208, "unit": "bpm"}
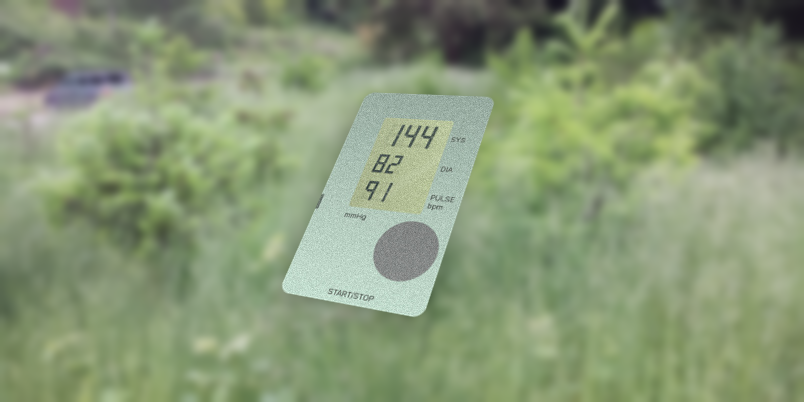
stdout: {"value": 91, "unit": "bpm"}
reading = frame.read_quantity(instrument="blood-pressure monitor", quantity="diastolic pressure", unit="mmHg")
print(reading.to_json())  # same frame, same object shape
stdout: {"value": 82, "unit": "mmHg"}
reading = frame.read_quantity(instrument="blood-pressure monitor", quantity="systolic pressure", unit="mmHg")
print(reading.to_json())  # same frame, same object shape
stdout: {"value": 144, "unit": "mmHg"}
